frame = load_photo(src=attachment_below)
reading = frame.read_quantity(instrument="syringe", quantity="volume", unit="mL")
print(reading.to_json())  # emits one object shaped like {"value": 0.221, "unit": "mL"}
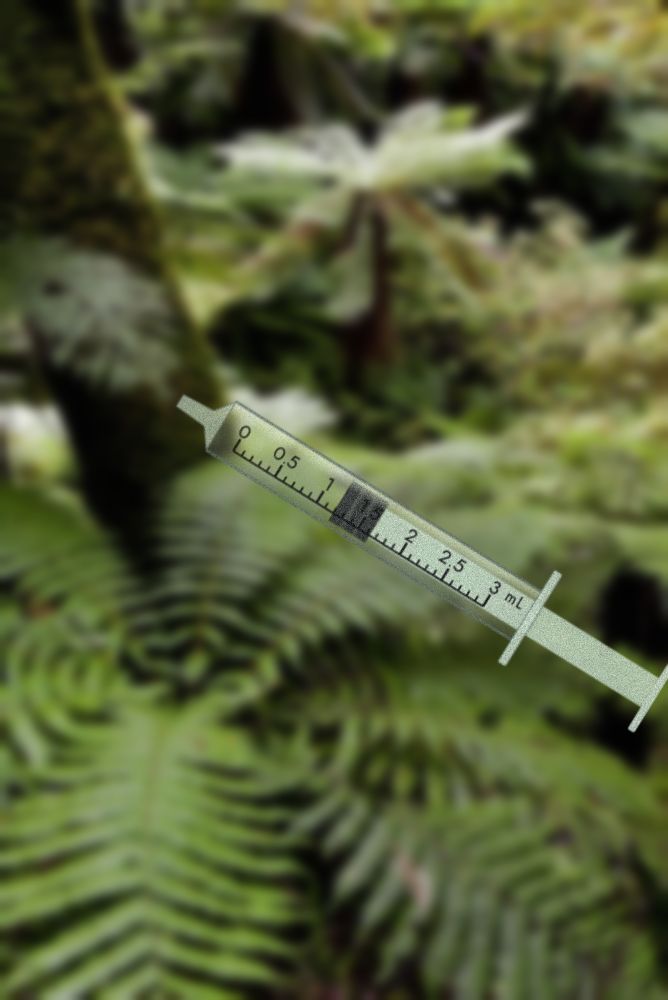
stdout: {"value": 1.2, "unit": "mL"}
